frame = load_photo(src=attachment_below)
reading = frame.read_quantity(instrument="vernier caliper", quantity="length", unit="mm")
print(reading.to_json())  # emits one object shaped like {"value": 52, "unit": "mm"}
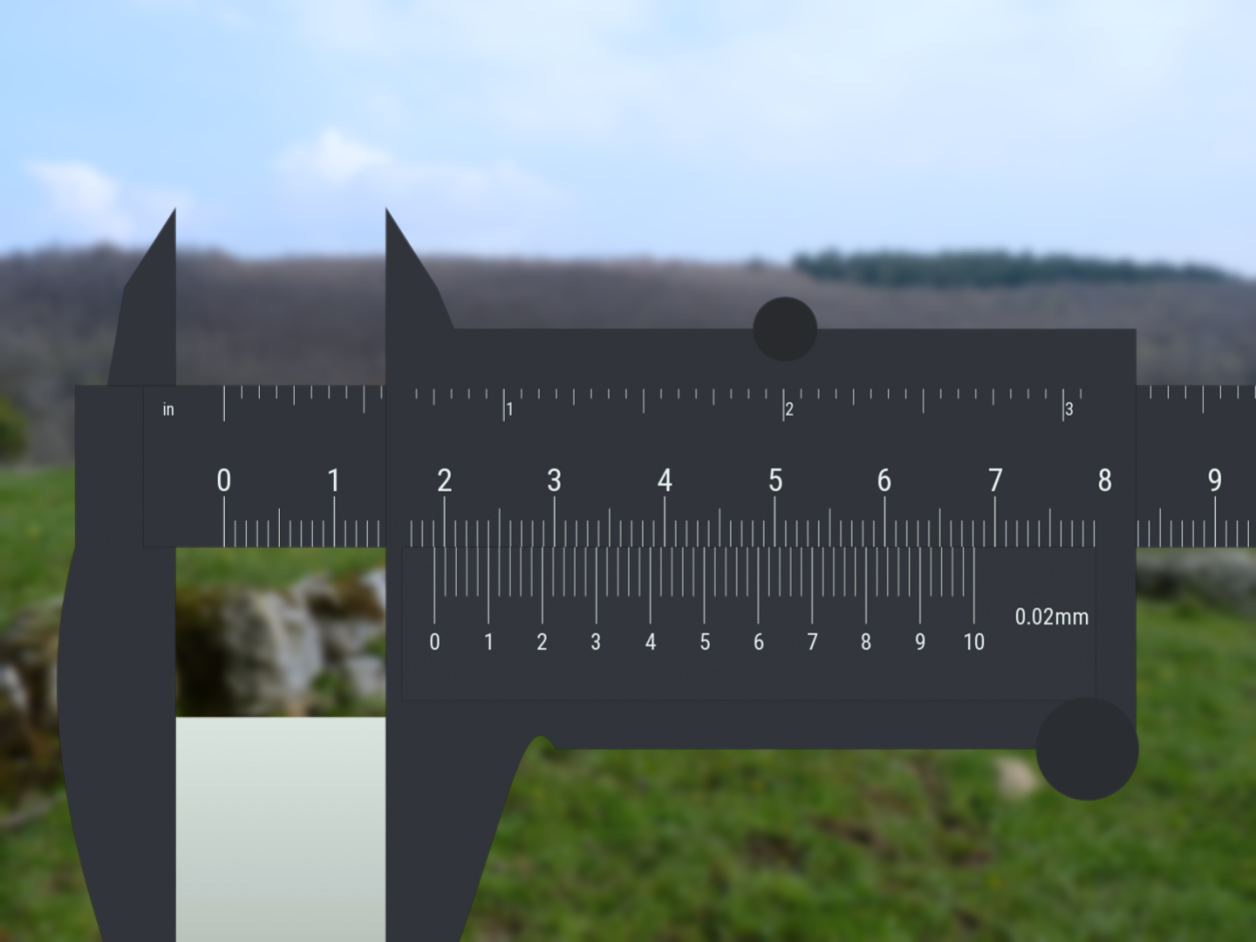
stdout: {"value": 19.1, "unit": "mm"}
